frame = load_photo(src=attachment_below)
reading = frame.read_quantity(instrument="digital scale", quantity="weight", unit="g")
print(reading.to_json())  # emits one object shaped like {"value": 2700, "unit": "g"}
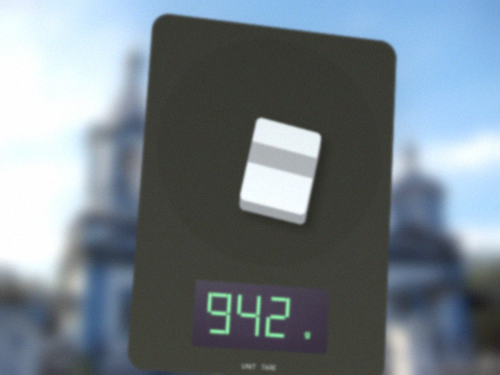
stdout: {"value": 942, "unit": "g"}
